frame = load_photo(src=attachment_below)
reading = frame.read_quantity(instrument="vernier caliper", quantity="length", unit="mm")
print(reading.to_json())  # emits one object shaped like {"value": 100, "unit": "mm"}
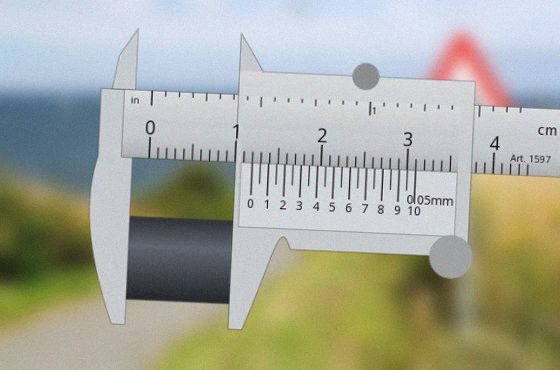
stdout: {"value": 12.0, "unit": "mm"}
